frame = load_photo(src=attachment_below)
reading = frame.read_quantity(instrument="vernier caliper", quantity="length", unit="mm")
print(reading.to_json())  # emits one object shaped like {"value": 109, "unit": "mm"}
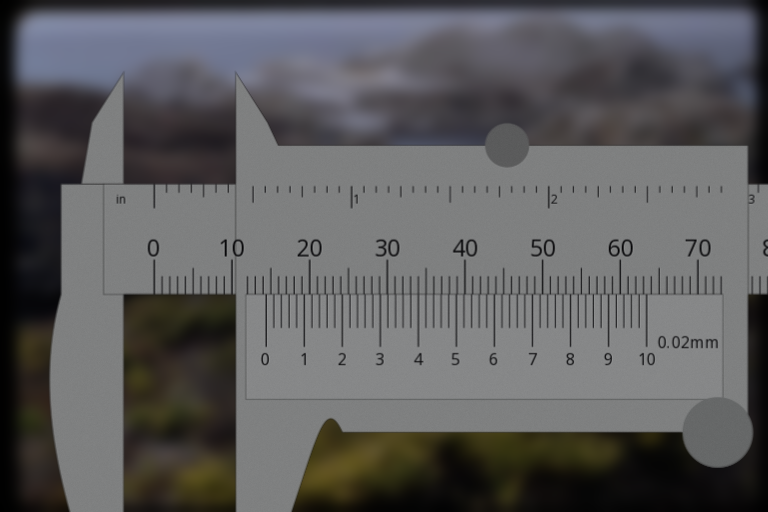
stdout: {"value": 14.4, "unit": "mm"}
